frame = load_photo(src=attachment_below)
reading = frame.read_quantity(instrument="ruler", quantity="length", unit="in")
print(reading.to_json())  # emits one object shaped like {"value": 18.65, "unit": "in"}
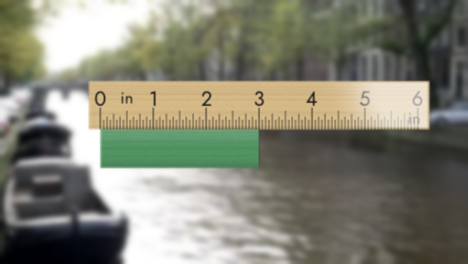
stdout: {"value": 3, "unit": "in"}
